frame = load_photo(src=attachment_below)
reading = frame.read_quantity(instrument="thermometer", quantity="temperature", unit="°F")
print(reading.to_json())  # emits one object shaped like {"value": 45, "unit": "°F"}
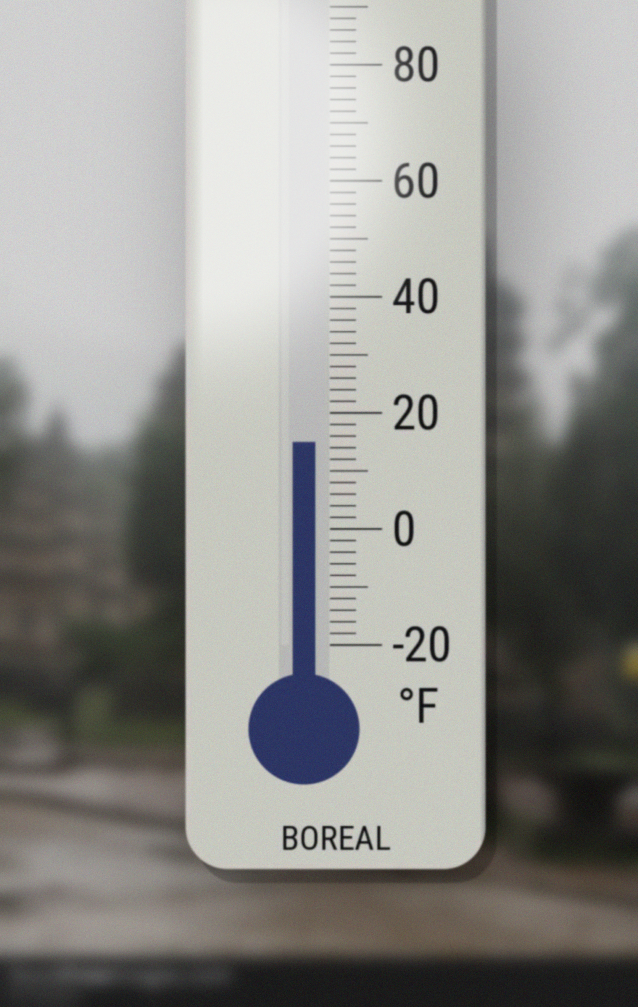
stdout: {"value": 15, "unit": "°F"}
